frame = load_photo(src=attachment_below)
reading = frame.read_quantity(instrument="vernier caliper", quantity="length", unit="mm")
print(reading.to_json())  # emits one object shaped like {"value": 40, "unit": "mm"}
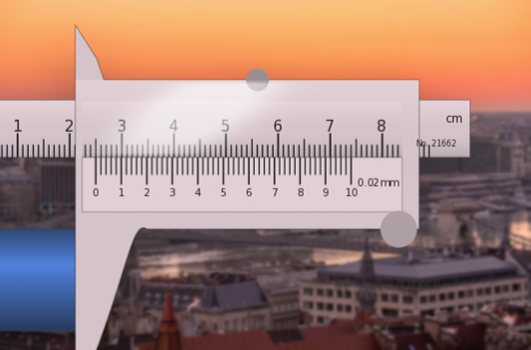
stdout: {"value": 25.0, "unit": "mm"}
